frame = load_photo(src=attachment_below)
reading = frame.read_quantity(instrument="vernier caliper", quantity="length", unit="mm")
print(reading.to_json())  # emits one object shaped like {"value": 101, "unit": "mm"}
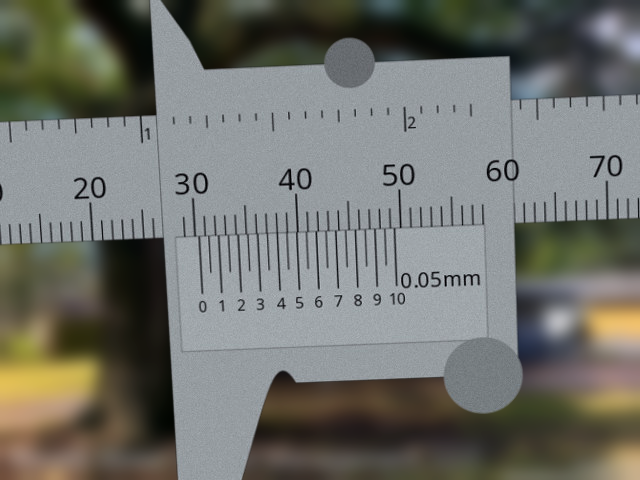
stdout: {"value": 30.4, "unit": "mm"}
